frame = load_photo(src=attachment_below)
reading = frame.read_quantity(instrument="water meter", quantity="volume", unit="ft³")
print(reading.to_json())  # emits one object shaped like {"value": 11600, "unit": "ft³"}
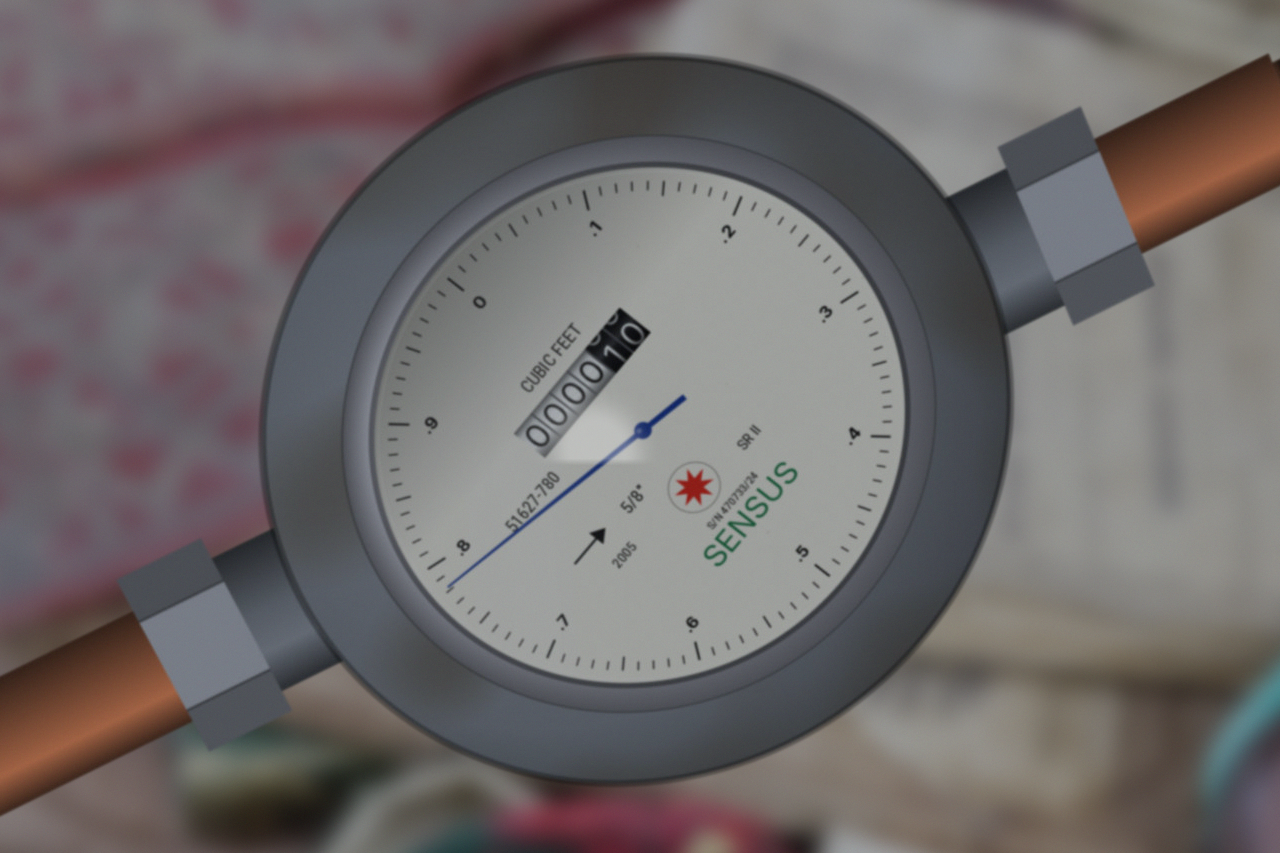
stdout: {"value": 9.78, "unit": "ft³"}
